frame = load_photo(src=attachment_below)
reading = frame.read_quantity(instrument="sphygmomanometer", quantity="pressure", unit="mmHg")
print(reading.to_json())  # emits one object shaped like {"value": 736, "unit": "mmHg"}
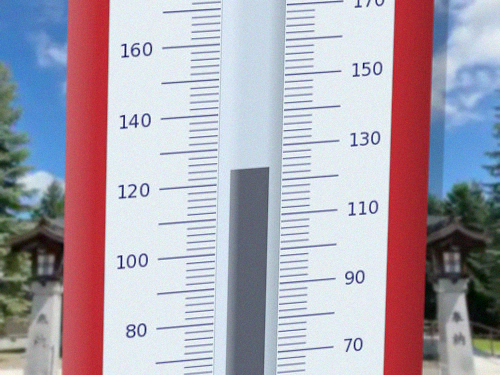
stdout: {"value": 124, "unit": "mmHg"}
